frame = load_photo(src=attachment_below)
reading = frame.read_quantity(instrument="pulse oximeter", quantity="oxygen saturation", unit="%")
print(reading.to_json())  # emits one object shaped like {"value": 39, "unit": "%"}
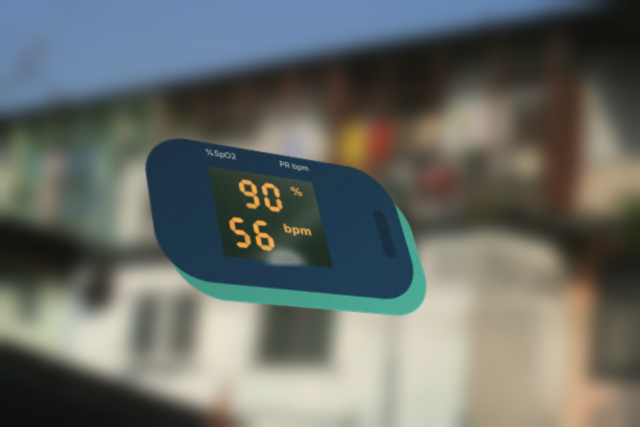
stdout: {"value": 90, "unit": "%"}
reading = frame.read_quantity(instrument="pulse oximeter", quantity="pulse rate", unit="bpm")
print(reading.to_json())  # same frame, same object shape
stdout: {"value": 56, "unit": "bpm"}
